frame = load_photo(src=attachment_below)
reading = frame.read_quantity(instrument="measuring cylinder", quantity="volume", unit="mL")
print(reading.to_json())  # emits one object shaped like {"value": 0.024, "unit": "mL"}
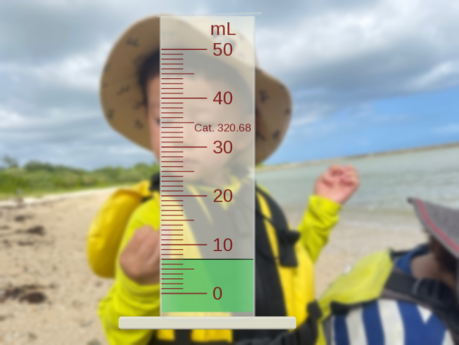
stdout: {"value": 7, "unit": "mL"}
